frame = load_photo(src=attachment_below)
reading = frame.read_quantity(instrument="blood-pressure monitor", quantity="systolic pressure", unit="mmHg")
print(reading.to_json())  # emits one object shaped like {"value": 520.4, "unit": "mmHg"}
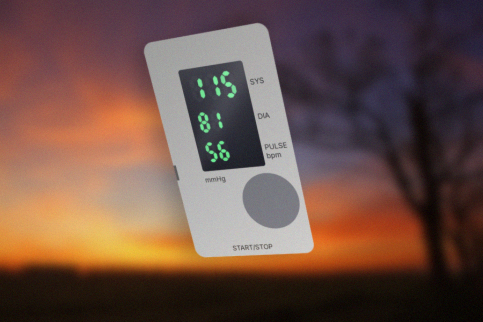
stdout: {"value": 115, "unit": "mmHg"}
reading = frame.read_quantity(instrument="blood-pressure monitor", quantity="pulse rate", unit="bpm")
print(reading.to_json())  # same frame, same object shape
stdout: {"value": 56, "unit": "bpm"}
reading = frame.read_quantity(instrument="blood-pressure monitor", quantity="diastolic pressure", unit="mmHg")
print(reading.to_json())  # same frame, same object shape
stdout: {"value": 81, "unit": "mmHg"}
